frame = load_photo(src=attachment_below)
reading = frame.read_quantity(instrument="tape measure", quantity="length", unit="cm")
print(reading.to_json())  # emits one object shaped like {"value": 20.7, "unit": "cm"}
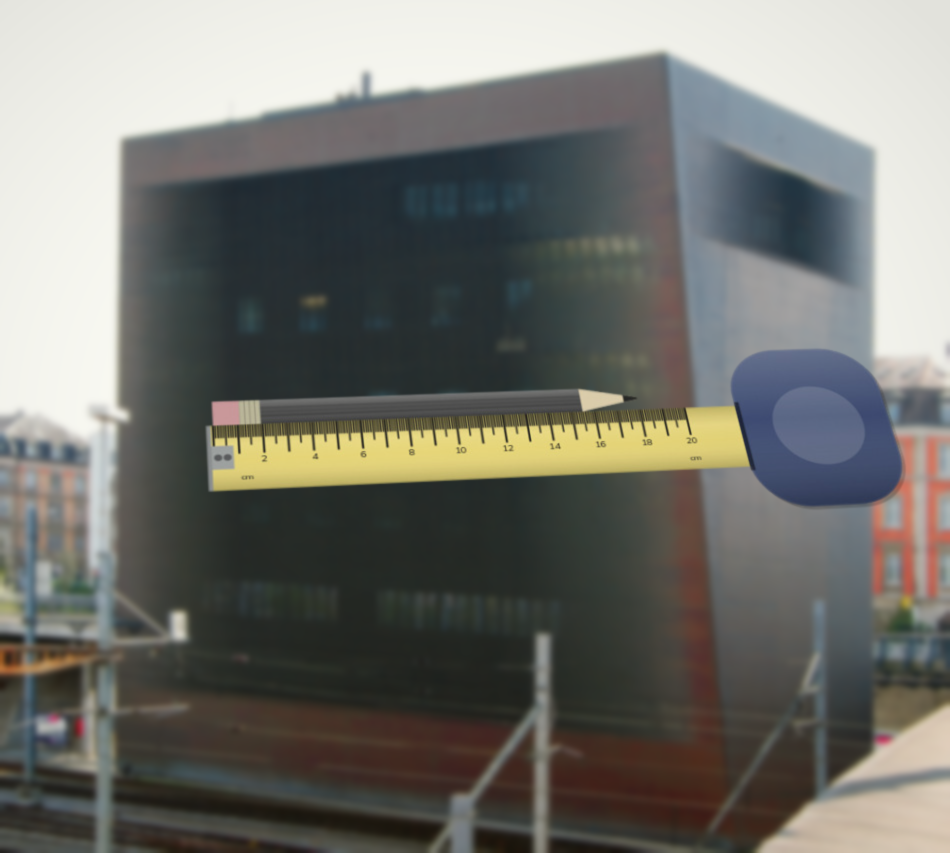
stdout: {"value": 18, "unit": "cm"}
